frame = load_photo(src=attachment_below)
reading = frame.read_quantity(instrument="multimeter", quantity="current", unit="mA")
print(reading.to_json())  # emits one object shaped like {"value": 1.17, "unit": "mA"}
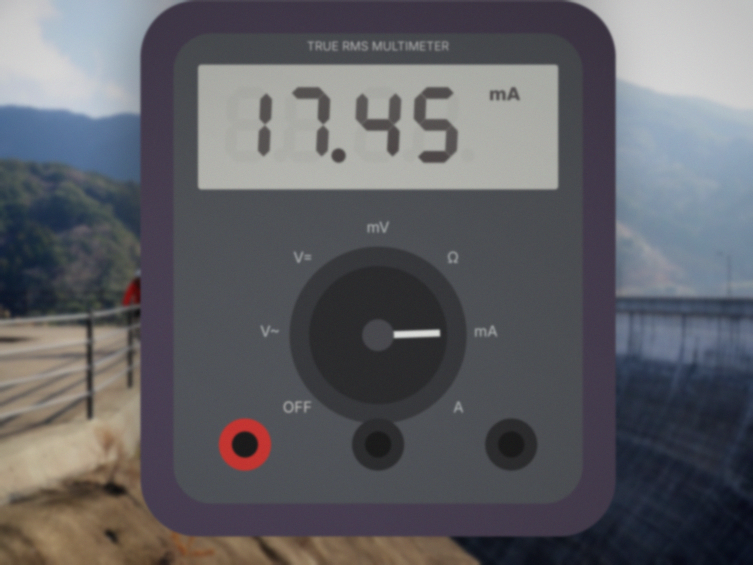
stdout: {"value": 17.45, "unit": "mA"}
